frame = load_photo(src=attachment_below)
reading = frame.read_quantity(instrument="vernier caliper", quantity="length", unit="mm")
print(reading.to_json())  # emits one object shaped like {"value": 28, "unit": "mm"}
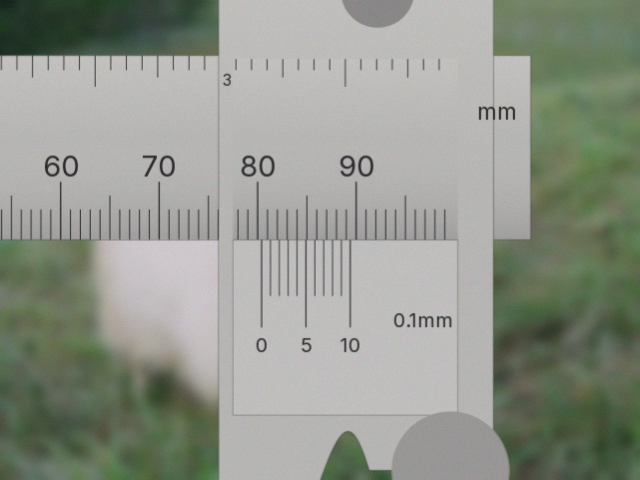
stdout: {"value": 80.4, "unit": "mm"}
